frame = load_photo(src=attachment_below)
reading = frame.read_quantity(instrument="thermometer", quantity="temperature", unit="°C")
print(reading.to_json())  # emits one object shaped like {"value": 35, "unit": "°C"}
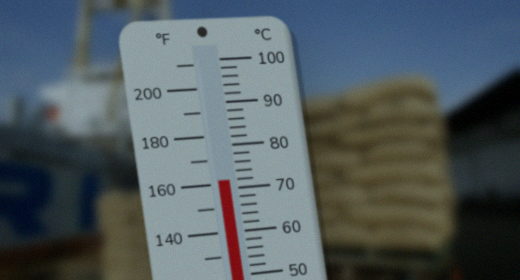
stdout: {"value": 72, "unit": "°C"}
